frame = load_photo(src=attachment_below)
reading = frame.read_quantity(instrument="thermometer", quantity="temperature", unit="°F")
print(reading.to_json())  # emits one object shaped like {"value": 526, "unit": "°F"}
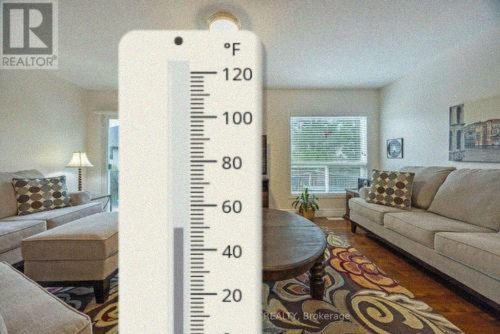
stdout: {"value": 50, "unit": "°F"}
